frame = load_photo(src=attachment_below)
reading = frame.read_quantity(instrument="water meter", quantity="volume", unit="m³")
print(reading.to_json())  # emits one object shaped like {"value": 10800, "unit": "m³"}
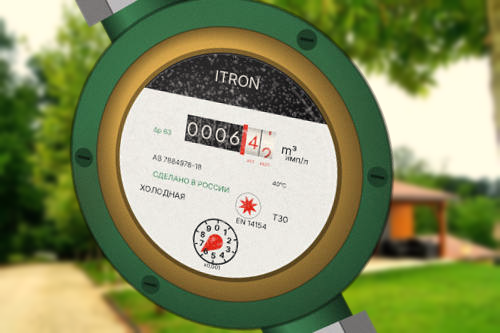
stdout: {"value": 6.416, "unit": "m³"}
